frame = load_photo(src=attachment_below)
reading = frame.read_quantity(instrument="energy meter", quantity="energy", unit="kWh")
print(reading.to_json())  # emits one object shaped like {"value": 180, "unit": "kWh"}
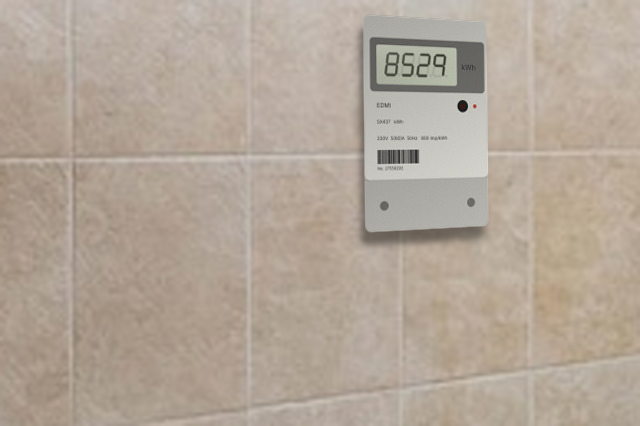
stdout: {"value": 8529, "unit": "kWh"}
